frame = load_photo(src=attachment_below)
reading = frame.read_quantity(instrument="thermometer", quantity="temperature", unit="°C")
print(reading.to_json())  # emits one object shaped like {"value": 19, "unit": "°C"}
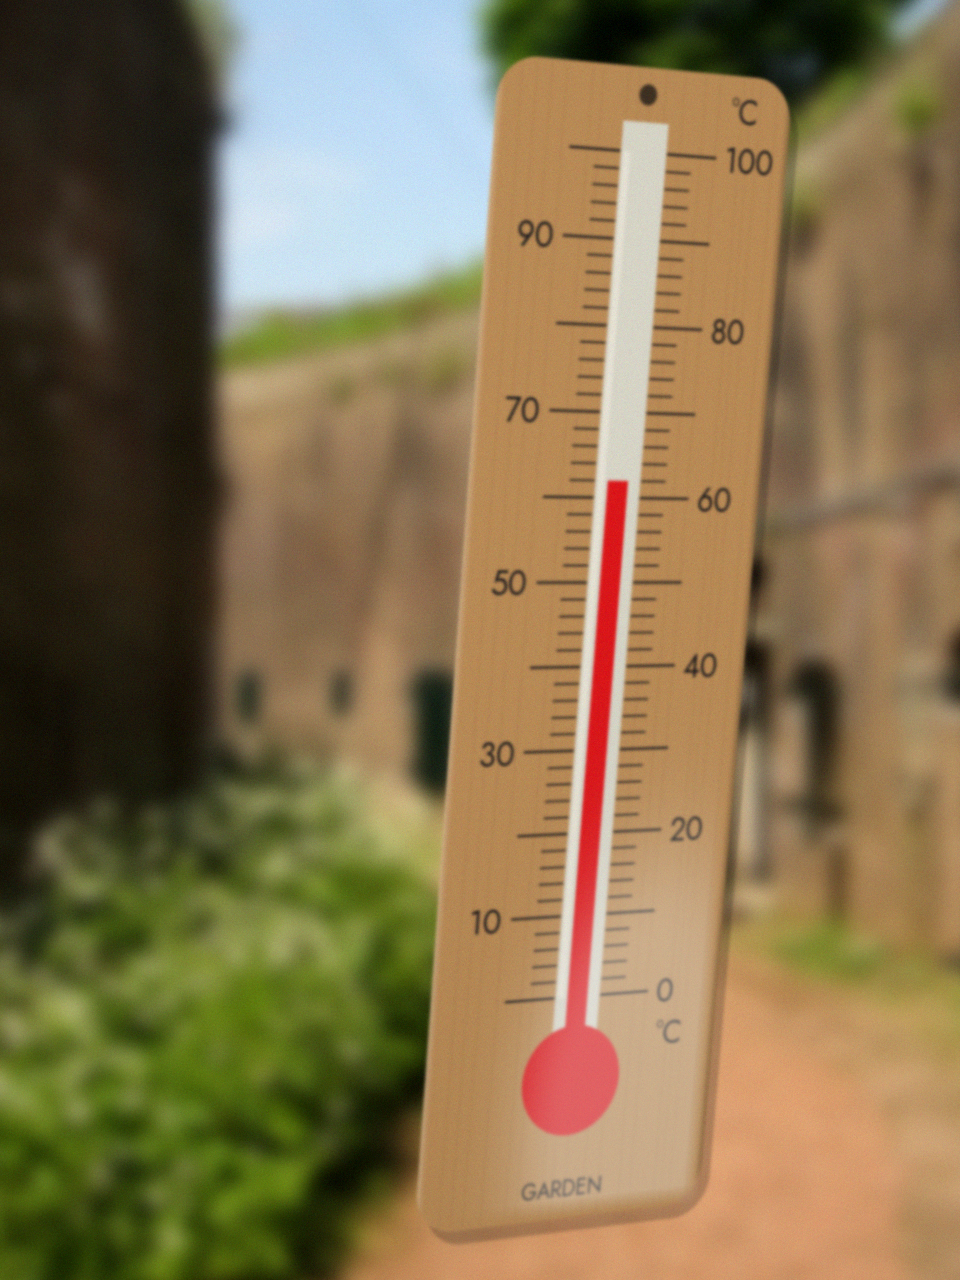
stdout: {"value": 62, "unit": "°C"}
